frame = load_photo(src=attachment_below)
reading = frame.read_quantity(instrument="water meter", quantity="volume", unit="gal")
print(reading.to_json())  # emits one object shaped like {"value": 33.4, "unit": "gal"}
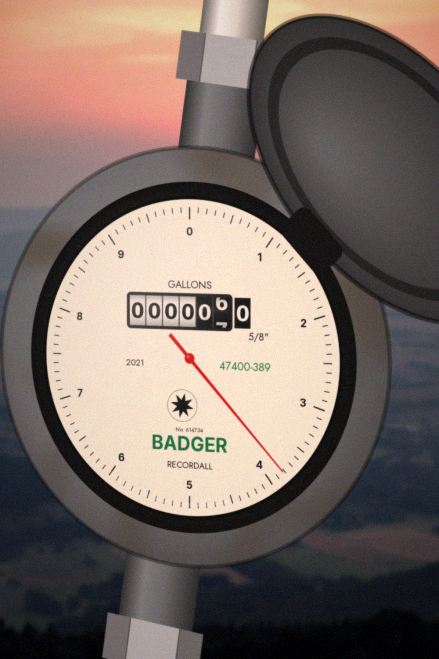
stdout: {"value": 63.8, "unit": "gal"}
